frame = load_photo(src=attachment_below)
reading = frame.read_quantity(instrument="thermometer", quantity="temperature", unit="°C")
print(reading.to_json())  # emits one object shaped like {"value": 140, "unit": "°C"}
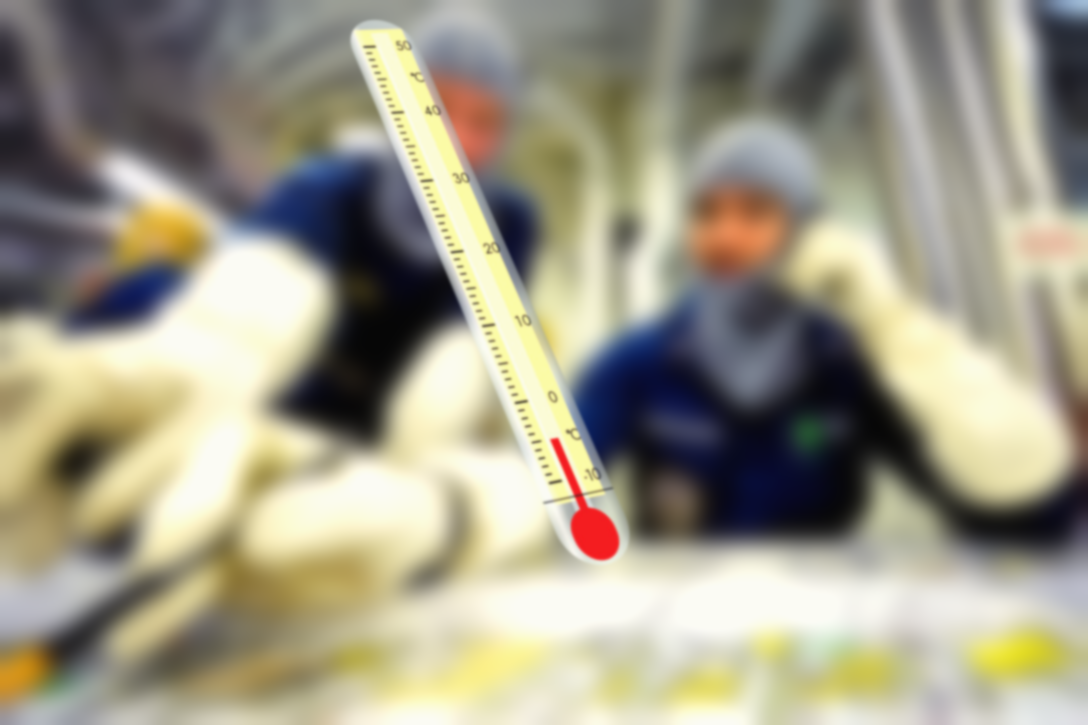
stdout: {"value": -5, "unit": "°C"}
